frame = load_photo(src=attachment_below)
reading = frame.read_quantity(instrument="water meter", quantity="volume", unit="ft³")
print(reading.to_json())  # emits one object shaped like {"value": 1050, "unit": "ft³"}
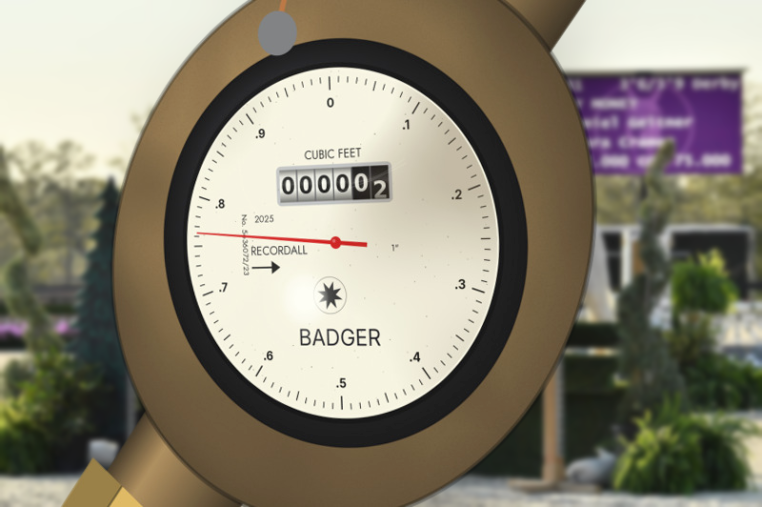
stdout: {"value": 1.76, "unit": "ft³"}
